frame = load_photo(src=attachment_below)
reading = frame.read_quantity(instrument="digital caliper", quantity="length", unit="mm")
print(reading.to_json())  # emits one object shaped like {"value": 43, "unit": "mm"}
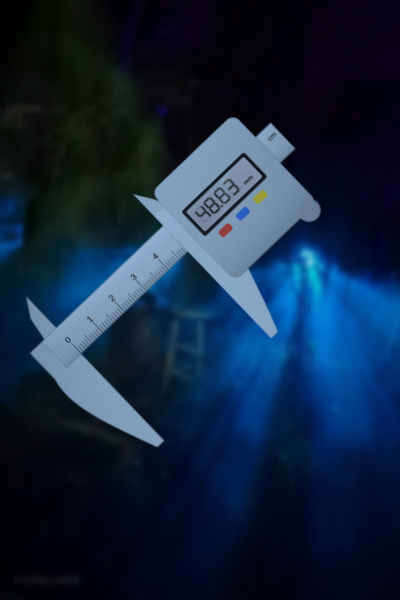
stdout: {"value": 48.83, "unit": "mm"}
